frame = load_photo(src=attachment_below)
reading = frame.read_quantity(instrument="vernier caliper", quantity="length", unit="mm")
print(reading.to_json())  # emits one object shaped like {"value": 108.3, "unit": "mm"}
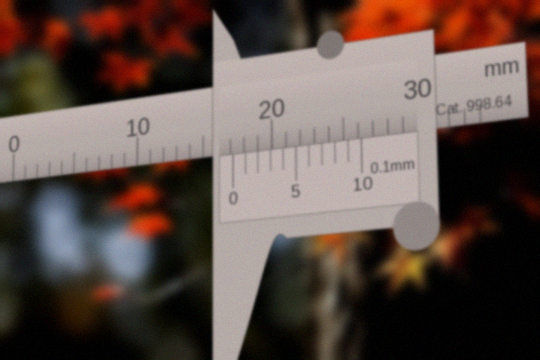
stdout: {"value": 17.2, "unit": "mm"}
